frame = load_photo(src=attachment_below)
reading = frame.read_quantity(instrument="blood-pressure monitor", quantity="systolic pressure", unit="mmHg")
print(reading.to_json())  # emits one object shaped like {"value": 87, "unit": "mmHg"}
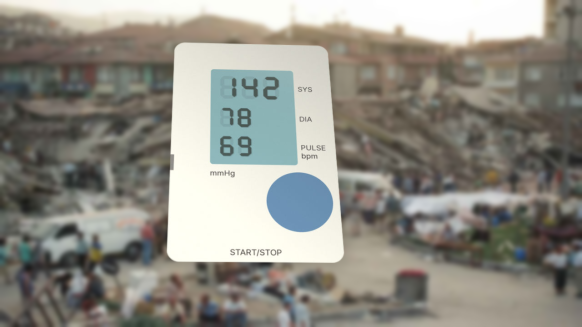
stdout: {"value": 142, "unit": "mmHg"}
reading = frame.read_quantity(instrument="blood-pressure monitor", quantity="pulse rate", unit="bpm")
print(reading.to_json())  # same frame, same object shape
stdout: {"value": 69, "unit": "bpm"}
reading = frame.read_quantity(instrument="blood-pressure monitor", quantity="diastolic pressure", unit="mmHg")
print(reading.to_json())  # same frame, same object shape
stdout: {"value": 78, "unit": "mmHg"}
